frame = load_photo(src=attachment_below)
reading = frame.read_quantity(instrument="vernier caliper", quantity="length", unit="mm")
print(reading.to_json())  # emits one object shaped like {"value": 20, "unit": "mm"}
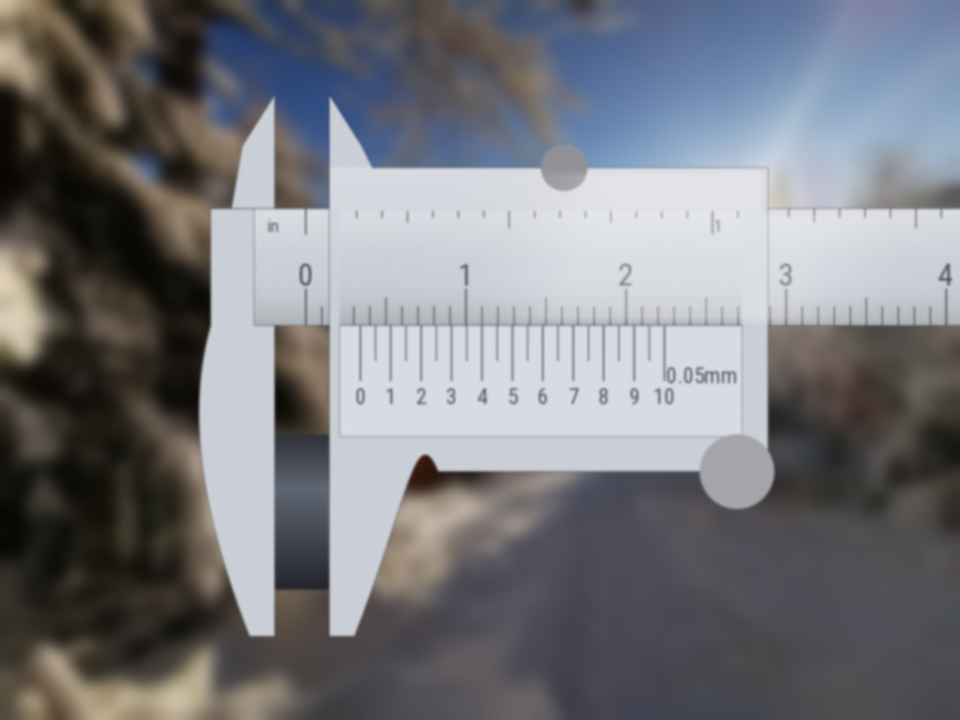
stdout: {"value": 3.4, "unit": "mm"}
